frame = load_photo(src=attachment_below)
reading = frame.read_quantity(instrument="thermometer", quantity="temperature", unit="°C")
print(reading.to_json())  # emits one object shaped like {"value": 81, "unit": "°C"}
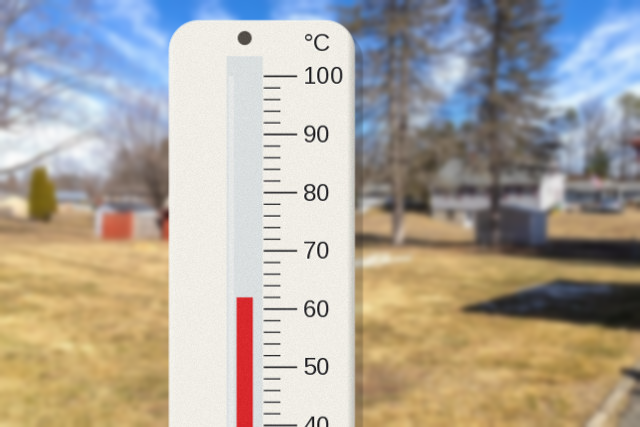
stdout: {"value": 62, "unit": "°C"}
